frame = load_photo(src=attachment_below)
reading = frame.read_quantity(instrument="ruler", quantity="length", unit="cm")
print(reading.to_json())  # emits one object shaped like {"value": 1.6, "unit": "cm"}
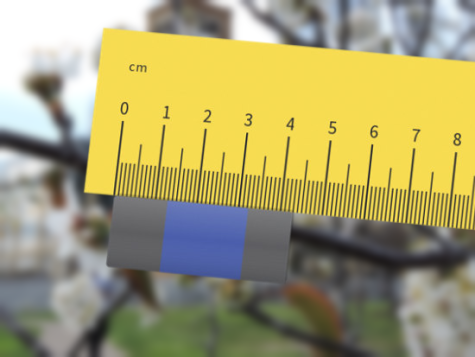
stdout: {"value": 4.3, "unit": "cm"}
